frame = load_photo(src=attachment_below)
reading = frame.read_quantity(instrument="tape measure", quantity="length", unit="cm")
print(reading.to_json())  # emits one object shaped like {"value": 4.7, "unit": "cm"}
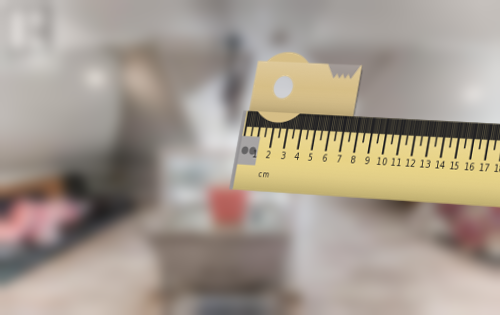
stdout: {"value": 7.5, "unit": "cm"}
